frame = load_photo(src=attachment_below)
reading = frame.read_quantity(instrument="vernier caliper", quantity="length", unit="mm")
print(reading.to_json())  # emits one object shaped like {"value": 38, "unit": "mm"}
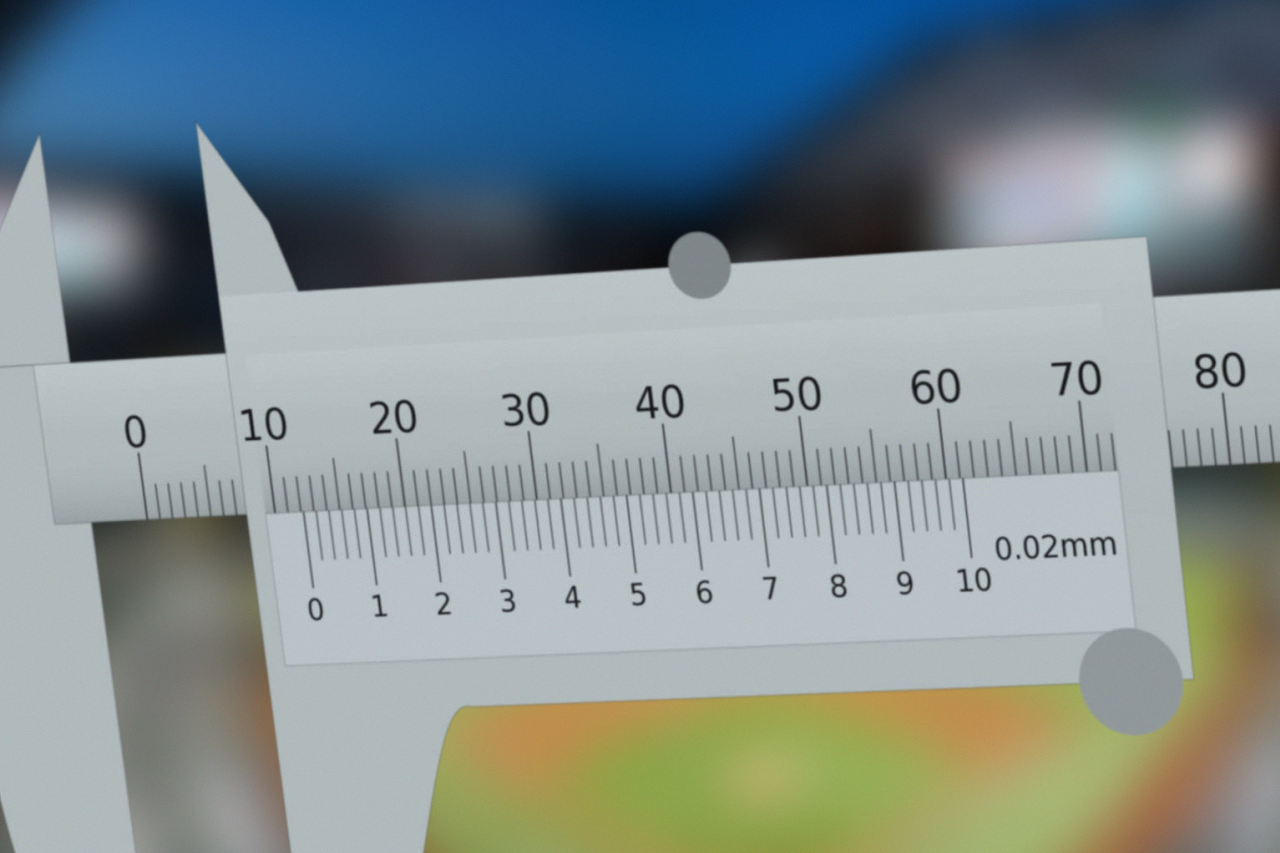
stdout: {"value": 12.2, "unit": "mm"}
